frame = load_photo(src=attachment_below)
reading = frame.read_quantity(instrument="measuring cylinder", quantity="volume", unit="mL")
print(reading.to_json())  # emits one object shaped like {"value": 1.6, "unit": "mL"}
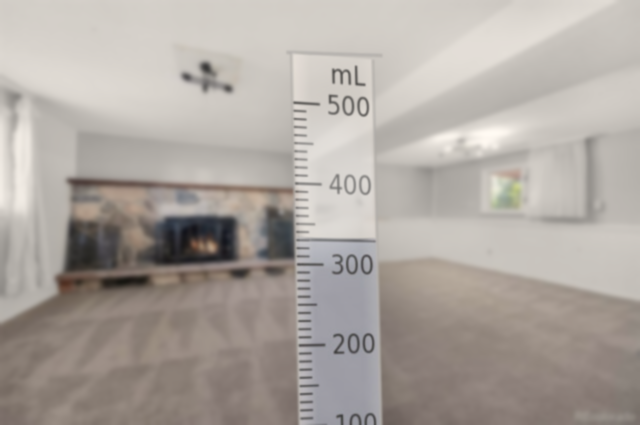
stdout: {"value": 330, "unit": "mL"}
